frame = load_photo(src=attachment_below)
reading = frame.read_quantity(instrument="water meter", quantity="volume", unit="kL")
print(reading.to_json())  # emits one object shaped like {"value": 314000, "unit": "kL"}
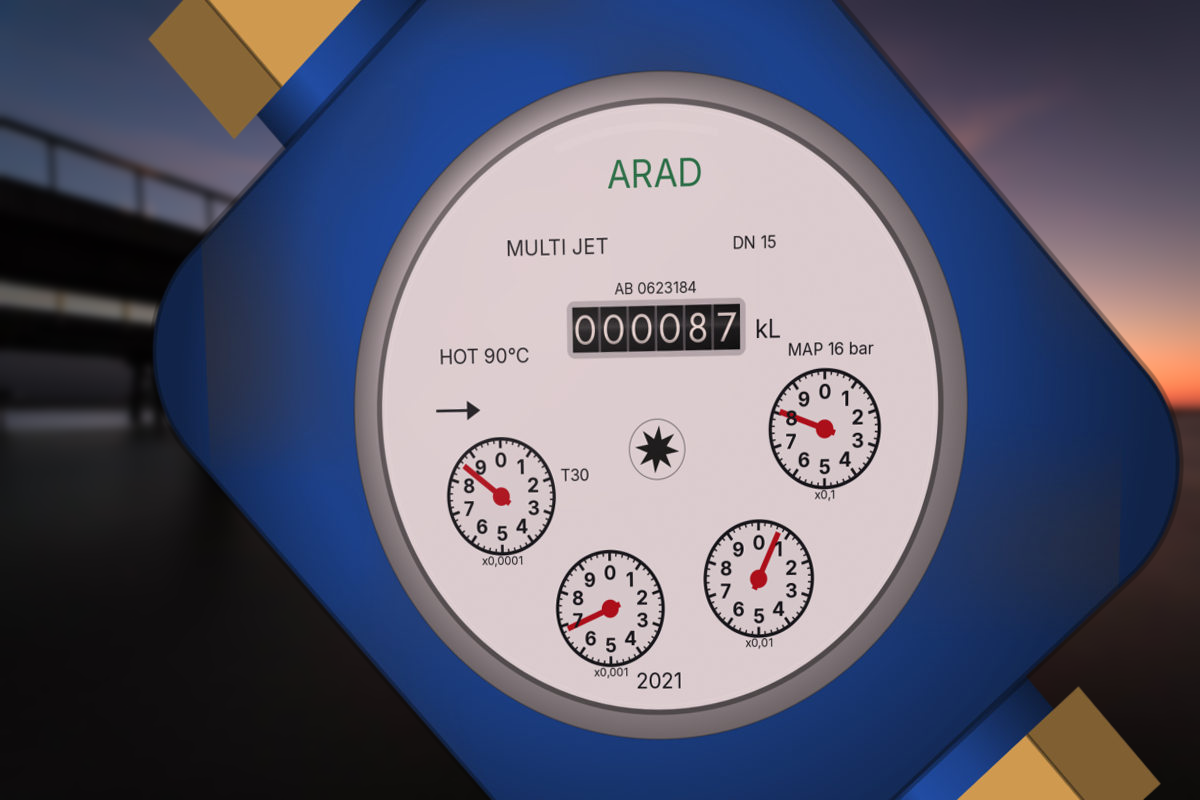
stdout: {"value": 87.8068, "unit": "kL"}
